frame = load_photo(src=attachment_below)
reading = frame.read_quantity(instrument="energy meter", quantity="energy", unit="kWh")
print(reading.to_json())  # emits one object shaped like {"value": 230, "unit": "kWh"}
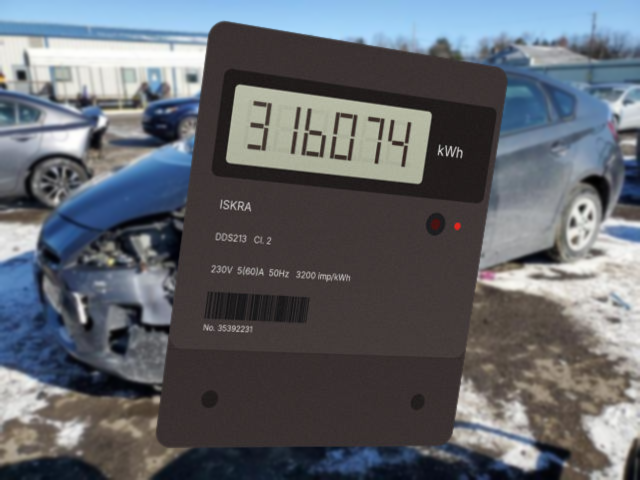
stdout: {"value": 316074, "unit": "kWh"}
